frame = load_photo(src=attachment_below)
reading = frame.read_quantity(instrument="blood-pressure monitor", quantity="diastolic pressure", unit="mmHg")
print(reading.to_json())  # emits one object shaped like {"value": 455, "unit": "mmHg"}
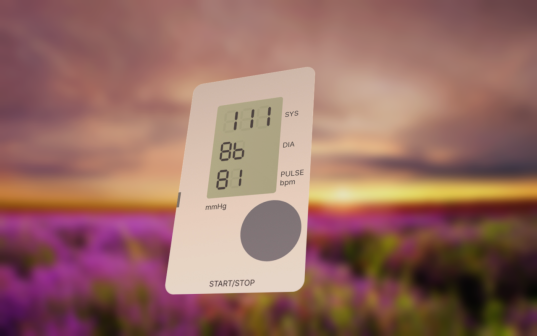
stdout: {"value": 86, "unit": "mmHg"}
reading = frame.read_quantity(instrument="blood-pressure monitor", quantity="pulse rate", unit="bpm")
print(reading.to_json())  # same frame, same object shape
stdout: {"value": 81, "unit": "bpm"}
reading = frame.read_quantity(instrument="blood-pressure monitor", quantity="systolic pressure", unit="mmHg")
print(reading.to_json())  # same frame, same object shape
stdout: {"value": 111, "unit": "mmHg"}
